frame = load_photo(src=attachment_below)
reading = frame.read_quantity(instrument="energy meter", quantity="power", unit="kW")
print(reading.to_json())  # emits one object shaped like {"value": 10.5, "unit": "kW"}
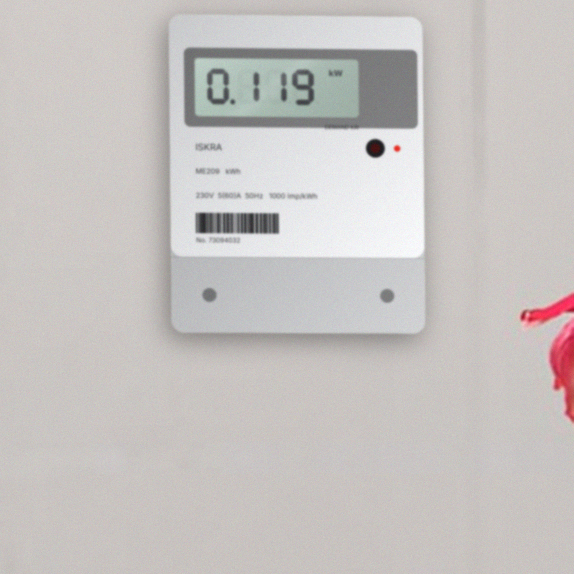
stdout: {"value": 0.119, "unit": "kW"}
